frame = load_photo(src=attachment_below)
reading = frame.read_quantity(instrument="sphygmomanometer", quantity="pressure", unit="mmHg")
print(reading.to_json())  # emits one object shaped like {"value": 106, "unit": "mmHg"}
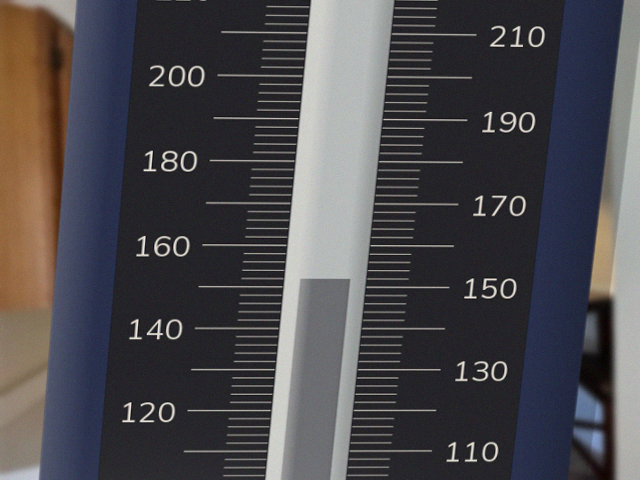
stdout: {"value": 152, "unit": "mmHg"}
